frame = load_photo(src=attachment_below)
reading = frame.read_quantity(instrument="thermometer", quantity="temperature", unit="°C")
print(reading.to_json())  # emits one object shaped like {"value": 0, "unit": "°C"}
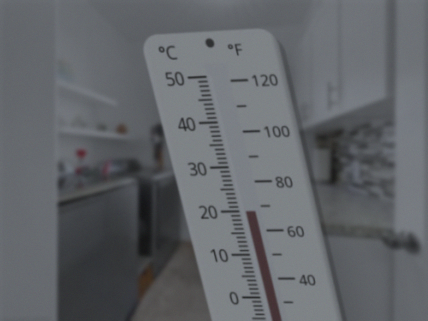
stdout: {"value": 20, "unit": "°C"}
